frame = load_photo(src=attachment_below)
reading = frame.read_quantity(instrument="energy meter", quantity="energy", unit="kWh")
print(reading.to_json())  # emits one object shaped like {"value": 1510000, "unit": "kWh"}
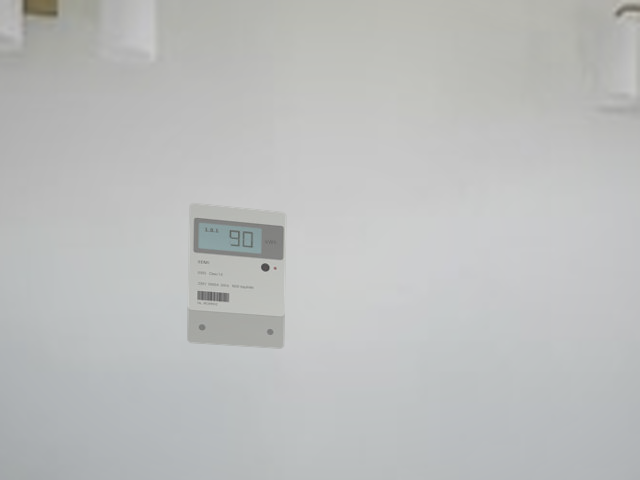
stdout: {"value": 90, "unit": "kWh"}
